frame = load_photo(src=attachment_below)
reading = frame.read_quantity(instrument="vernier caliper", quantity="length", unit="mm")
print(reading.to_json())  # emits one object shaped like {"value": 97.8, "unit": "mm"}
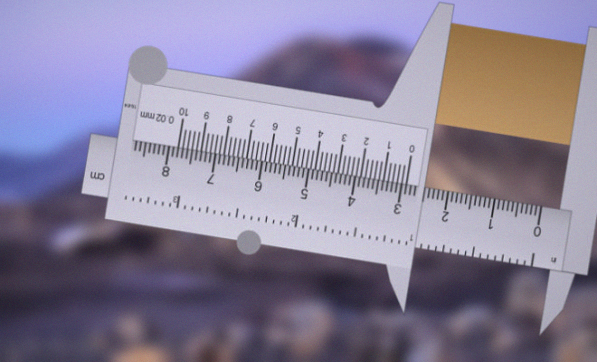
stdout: {"value": 29.0, "unit": "mm"}
